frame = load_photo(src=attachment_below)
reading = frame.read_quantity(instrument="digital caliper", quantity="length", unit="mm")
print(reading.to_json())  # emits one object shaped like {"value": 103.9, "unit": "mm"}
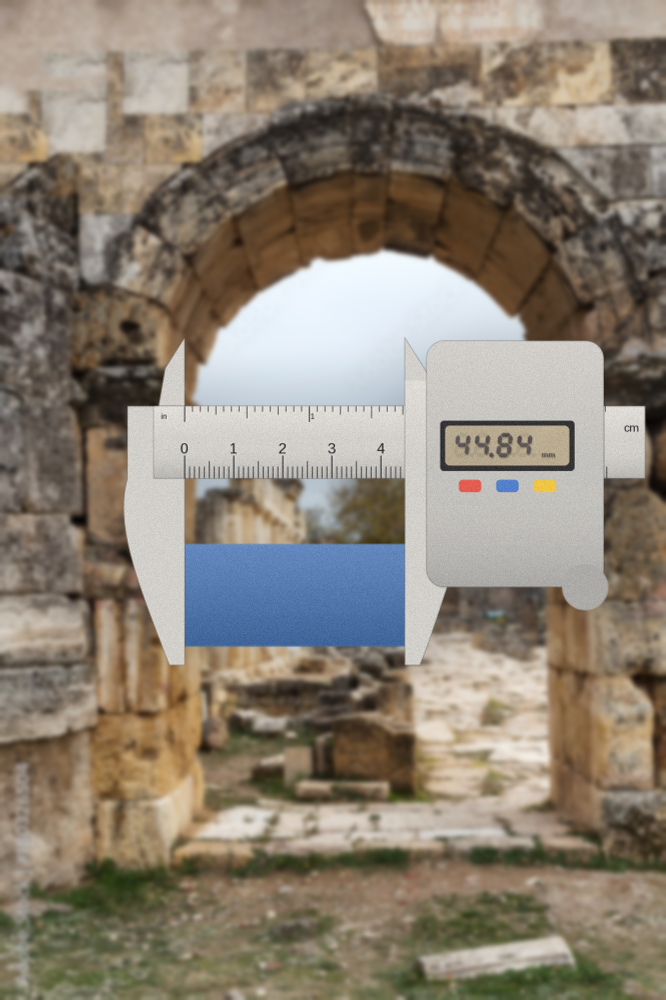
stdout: {"value": 44.84, "unit": "mm"}
